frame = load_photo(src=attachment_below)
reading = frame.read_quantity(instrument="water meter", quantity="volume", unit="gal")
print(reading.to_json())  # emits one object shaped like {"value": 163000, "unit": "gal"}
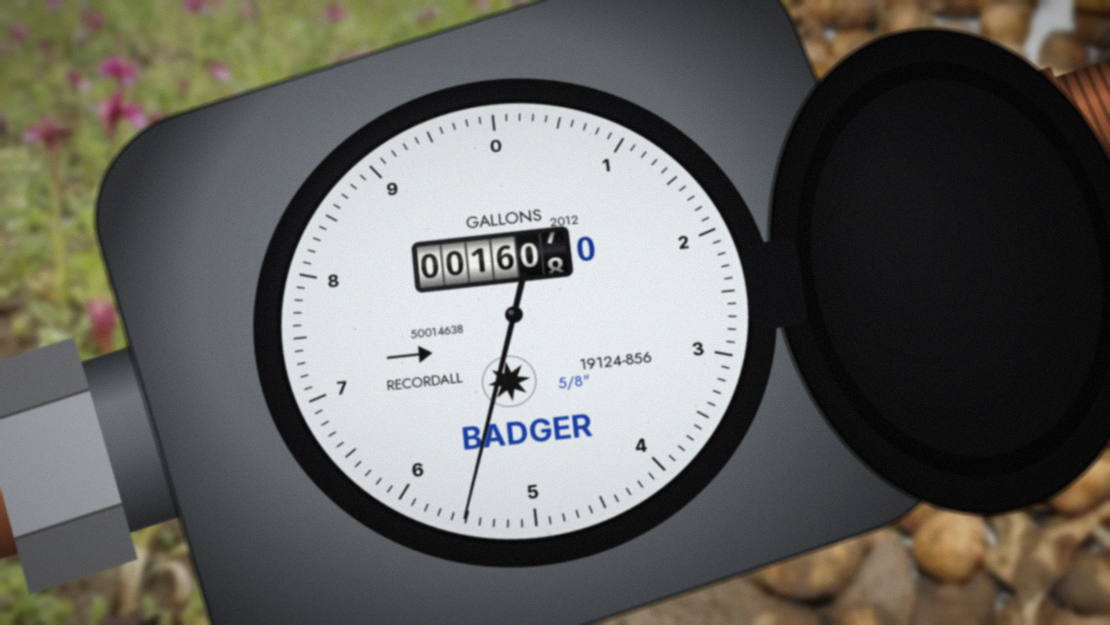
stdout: {"value": 16075.5, "unit": "gal"}
